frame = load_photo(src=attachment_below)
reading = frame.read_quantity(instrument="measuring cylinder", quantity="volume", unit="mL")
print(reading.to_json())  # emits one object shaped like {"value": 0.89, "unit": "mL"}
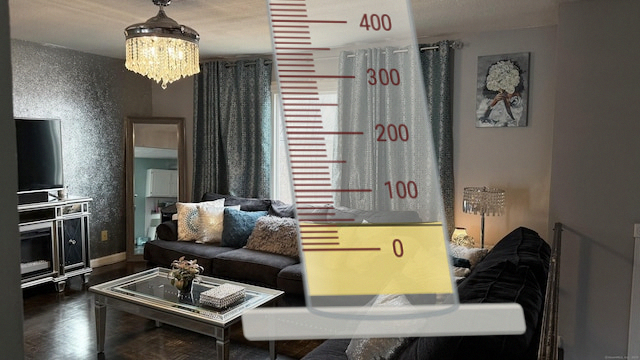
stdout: {"value": 40, "unit": "mL"}
